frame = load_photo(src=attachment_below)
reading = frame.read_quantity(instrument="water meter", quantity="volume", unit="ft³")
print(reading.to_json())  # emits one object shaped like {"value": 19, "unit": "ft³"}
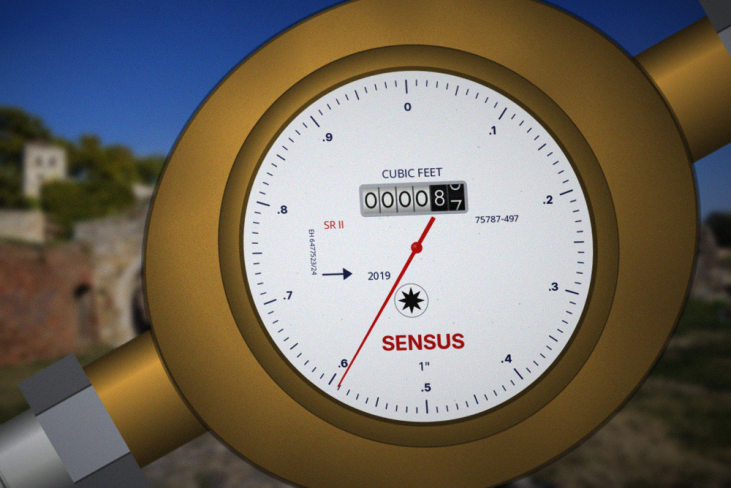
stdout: {"value": 86.59, "unit": "ft³"}
